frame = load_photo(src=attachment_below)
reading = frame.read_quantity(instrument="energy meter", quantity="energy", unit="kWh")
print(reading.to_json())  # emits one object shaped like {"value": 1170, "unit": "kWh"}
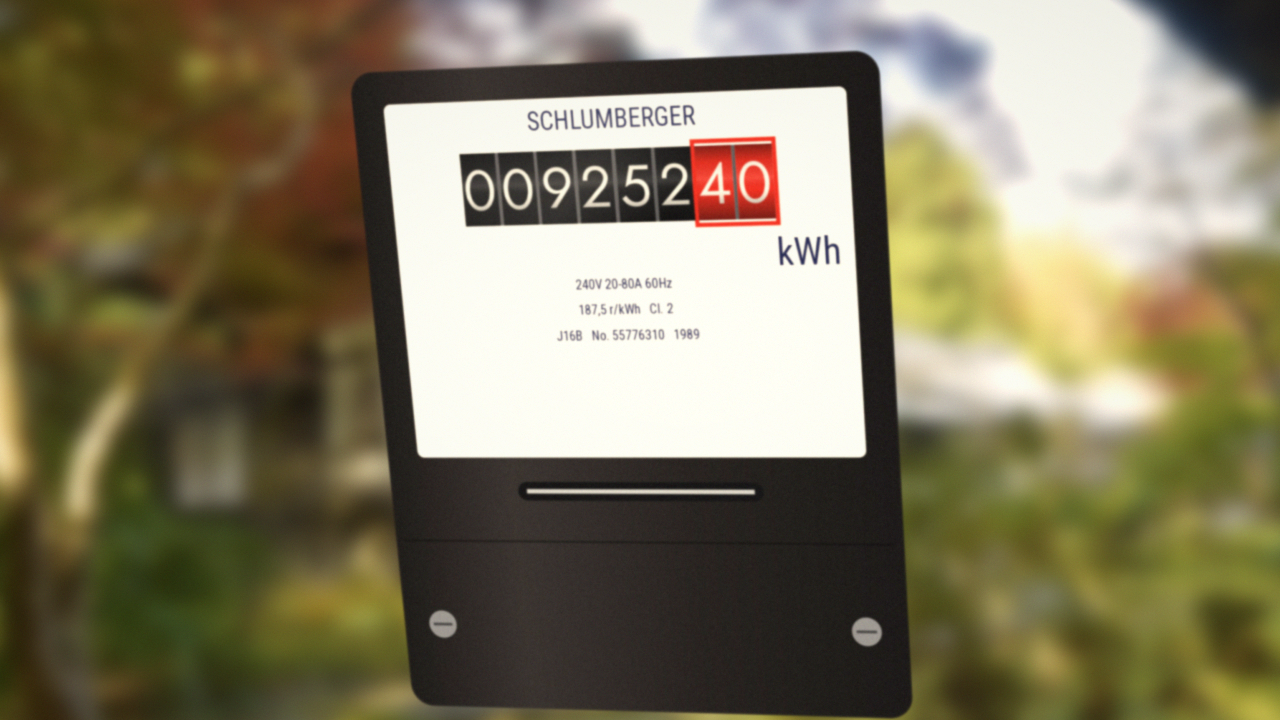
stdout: {"value": 9252.40, "unit": "kWh"}
